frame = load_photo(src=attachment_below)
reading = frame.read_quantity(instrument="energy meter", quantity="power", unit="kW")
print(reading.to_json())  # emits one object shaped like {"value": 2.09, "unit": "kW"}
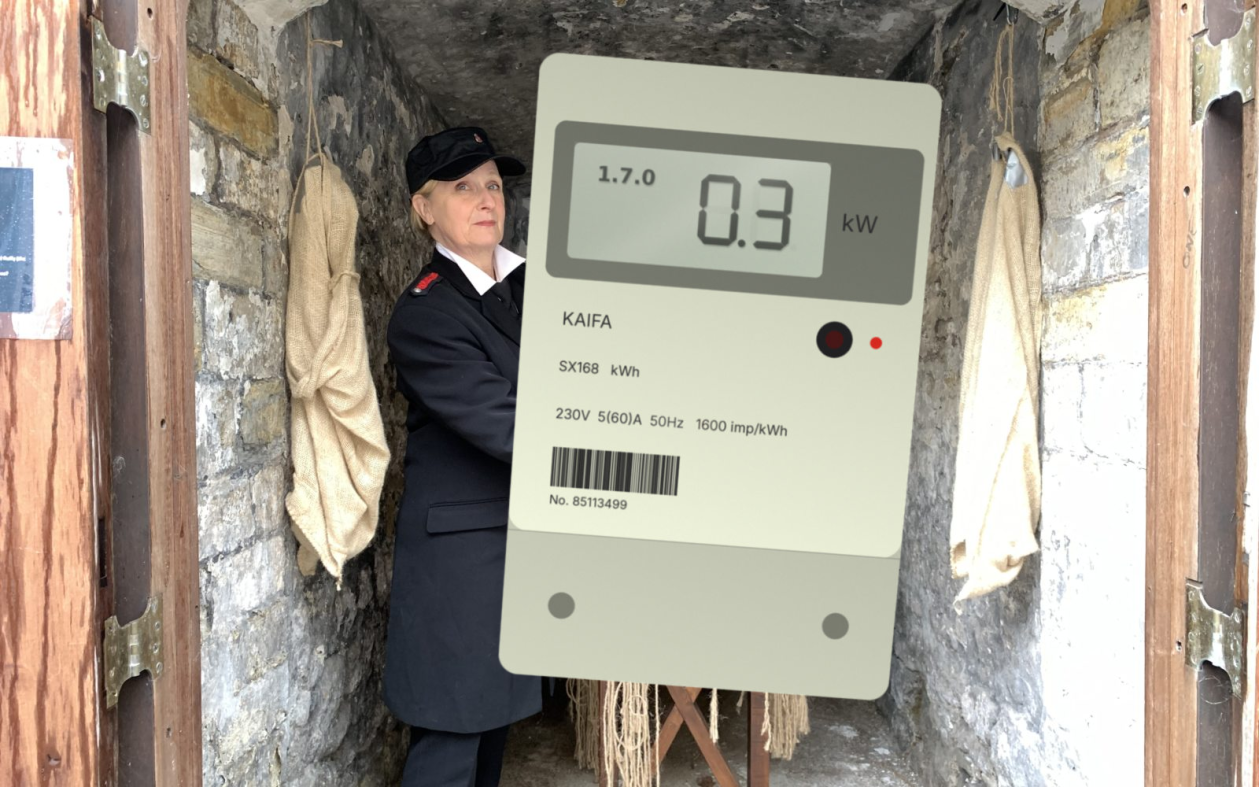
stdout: {"value": 0.3, "unit": "kW"}
